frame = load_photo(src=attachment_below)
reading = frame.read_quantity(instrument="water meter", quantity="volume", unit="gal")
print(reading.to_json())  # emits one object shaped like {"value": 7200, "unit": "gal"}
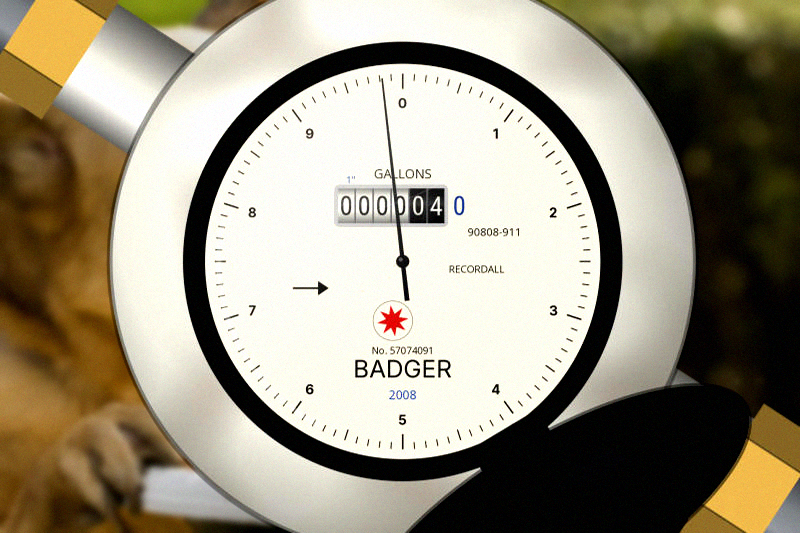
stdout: {"value": 39.8, "unit": "gal"}
